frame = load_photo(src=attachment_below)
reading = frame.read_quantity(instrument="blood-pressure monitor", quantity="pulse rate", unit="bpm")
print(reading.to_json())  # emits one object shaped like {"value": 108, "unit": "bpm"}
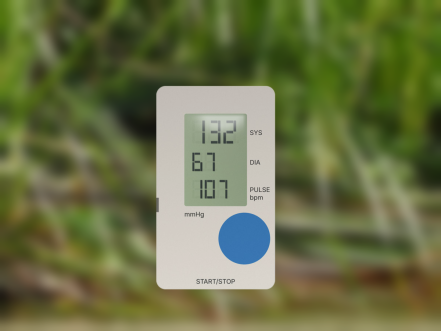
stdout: {"value": 107, "unit": "bpm"}
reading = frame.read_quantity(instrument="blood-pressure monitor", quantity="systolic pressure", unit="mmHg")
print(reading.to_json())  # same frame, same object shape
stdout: {"value": 132, "unit": "mmHg"}
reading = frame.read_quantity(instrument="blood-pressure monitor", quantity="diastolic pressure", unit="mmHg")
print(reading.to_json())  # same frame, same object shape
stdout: {"value": 67, "unit": "mmHg"}
